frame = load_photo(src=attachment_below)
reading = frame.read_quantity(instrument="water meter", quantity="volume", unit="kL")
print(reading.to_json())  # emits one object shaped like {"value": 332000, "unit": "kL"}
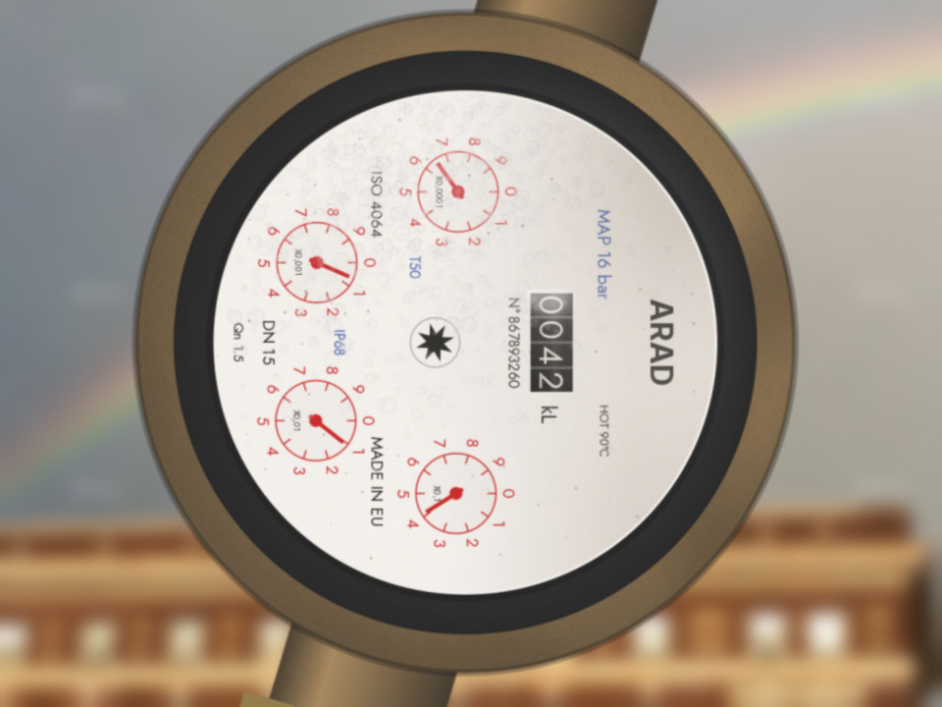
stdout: {"value": 42.4106, "unit": "kL"}
